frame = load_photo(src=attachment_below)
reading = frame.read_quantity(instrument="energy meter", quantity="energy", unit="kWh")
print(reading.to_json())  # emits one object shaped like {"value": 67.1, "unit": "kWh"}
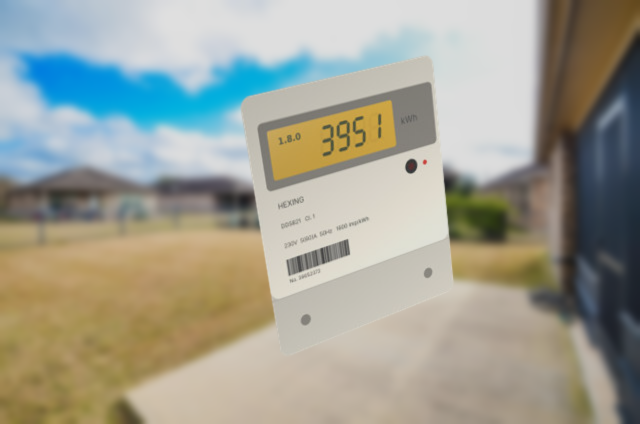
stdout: {"value": 3951, "unit": "kWh"}
